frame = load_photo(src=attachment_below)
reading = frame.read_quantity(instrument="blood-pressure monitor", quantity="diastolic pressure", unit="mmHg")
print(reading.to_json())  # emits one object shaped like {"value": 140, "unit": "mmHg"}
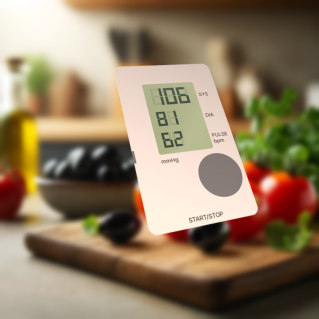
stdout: {"value": 81, "unit": "mmHg"}
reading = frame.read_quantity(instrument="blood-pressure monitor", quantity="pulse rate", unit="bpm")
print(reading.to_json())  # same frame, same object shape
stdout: {"value": 62, "unit": "bpm"}
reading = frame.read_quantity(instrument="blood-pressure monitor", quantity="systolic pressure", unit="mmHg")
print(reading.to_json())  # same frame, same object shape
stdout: {"value": 106, "unit": "mmHg"}
